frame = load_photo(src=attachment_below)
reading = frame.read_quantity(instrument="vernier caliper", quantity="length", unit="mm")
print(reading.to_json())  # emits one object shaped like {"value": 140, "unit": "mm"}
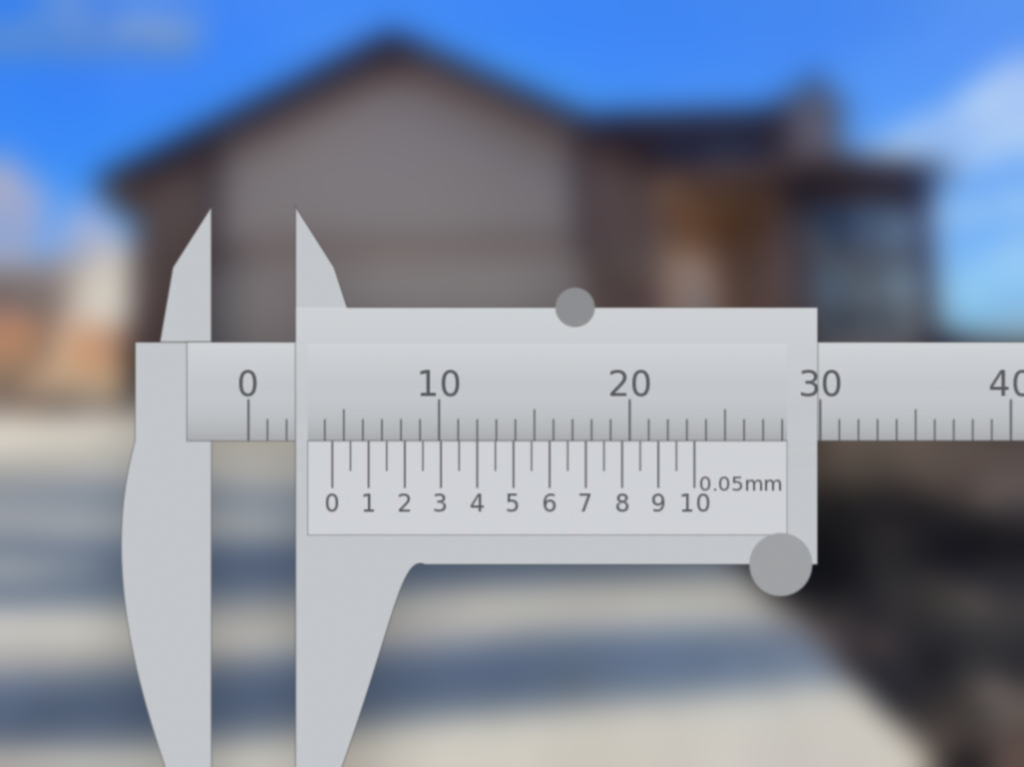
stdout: {"value": 4.4, "unit": "mm"}
